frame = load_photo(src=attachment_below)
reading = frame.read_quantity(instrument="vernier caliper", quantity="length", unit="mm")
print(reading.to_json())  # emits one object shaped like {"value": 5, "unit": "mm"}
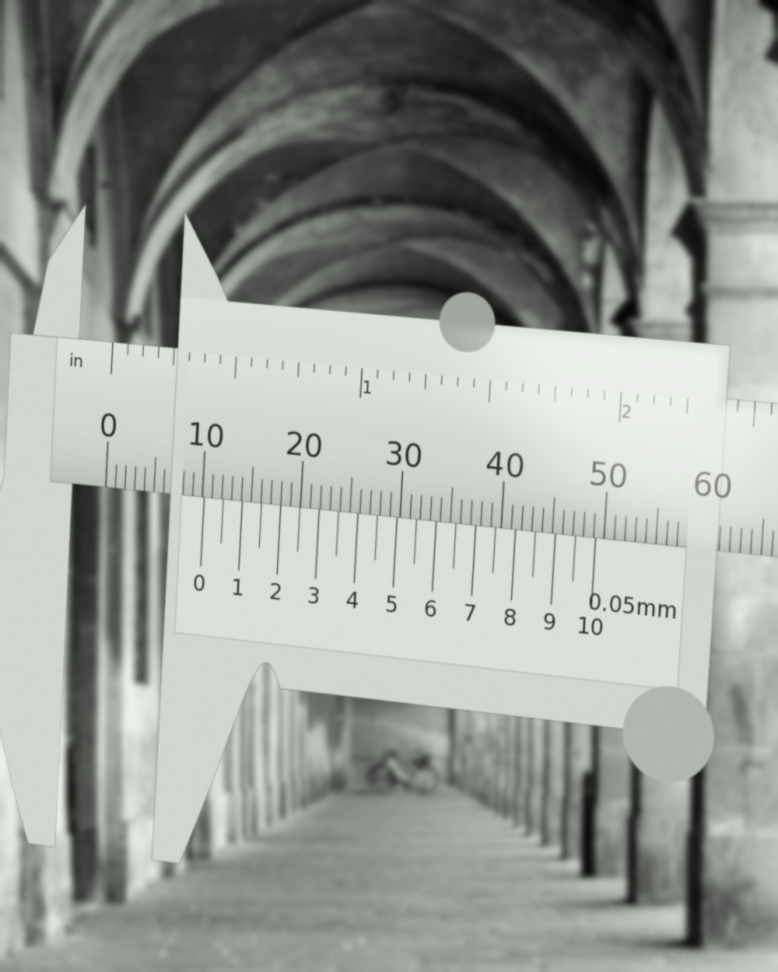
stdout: {"value": 10.2, "unit": "mm"}
